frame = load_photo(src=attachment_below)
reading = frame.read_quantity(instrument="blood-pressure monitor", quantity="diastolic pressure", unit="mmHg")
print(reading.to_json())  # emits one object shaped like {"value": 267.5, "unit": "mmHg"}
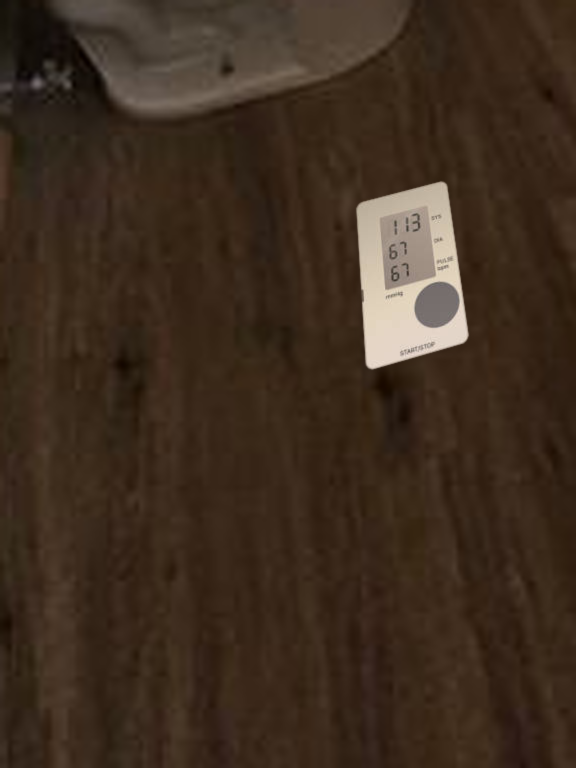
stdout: {"value": 67, "unit": "mmHg"}
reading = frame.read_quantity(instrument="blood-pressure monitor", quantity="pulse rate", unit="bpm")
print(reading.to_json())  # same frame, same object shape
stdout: {"value": 67, "unit": "bpm"}
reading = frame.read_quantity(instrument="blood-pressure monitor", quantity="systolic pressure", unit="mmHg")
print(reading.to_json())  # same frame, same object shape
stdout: {"value": 113, "unit": "mmHg"}
